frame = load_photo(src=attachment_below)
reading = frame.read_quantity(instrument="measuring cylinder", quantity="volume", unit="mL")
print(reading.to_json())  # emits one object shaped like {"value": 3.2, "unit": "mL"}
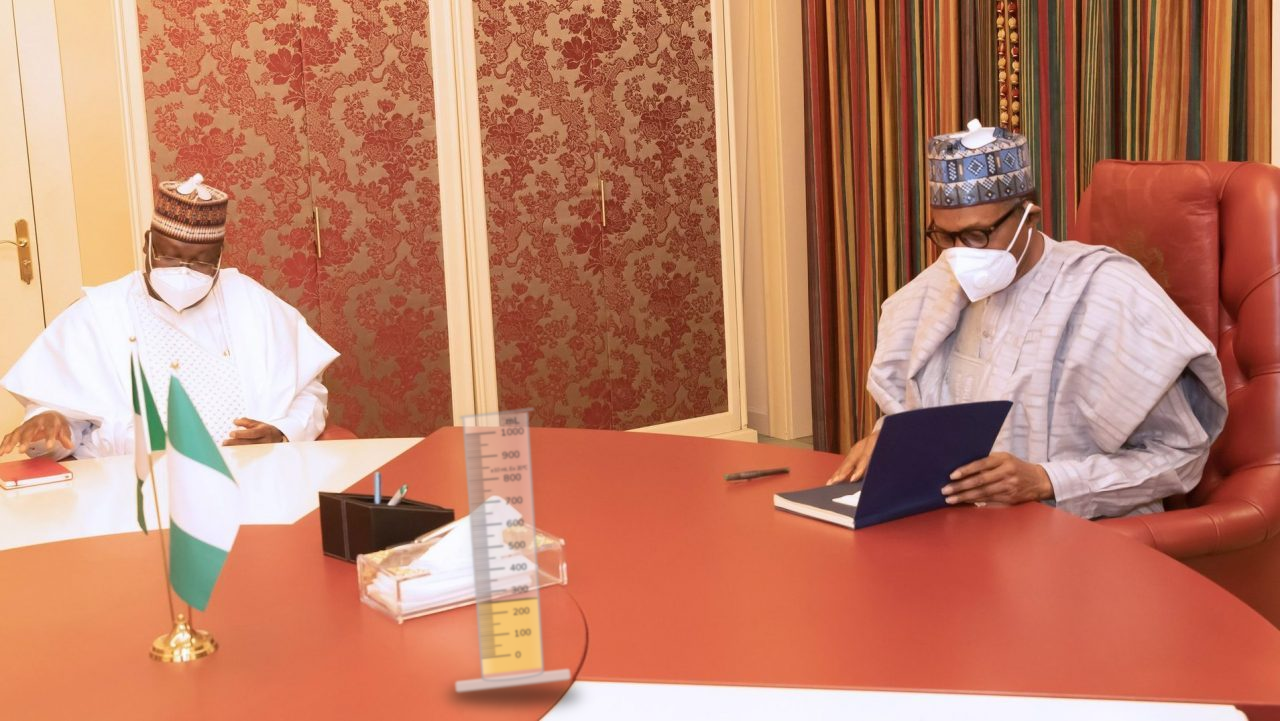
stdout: {"value": 250, "unit": "mL"}
